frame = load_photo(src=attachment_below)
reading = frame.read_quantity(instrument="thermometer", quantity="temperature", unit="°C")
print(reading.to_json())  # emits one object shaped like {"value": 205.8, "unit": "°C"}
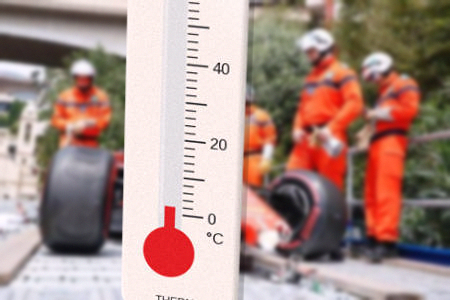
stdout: {"value": 2, "unit": "°C"}
